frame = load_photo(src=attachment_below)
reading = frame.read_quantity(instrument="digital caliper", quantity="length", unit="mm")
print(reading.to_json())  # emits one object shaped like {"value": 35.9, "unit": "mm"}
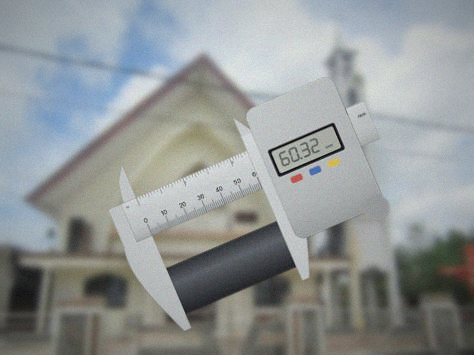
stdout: {"value": 60.32, "unit": "mm"}
